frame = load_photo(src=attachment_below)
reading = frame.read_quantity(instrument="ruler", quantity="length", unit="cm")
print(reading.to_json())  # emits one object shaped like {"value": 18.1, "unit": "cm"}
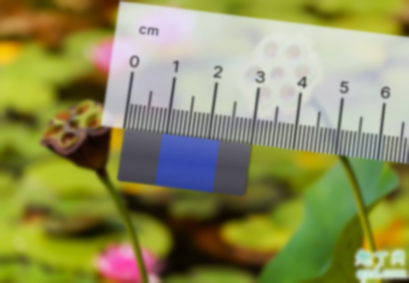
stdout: {"value": 3, "unit": "cm"}
